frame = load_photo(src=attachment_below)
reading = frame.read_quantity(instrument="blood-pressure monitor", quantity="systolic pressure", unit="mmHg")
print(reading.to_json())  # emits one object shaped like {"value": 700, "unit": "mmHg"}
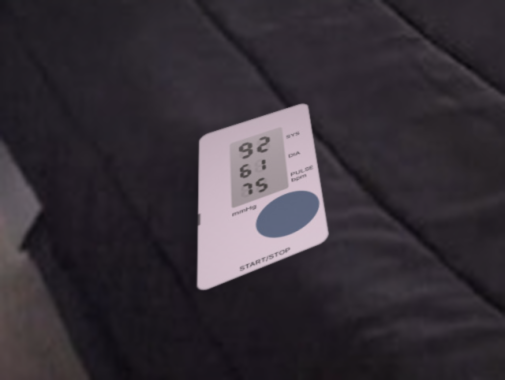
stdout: {"value": 92, "unit": "mmHg"}
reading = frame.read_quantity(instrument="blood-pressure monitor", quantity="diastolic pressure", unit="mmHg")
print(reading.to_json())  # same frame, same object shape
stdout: {"value": 61, "unit": "mmHg"}
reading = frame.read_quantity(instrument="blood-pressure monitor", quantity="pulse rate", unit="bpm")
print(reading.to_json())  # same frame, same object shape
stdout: {"value": 75, "unit": "bpm"}
